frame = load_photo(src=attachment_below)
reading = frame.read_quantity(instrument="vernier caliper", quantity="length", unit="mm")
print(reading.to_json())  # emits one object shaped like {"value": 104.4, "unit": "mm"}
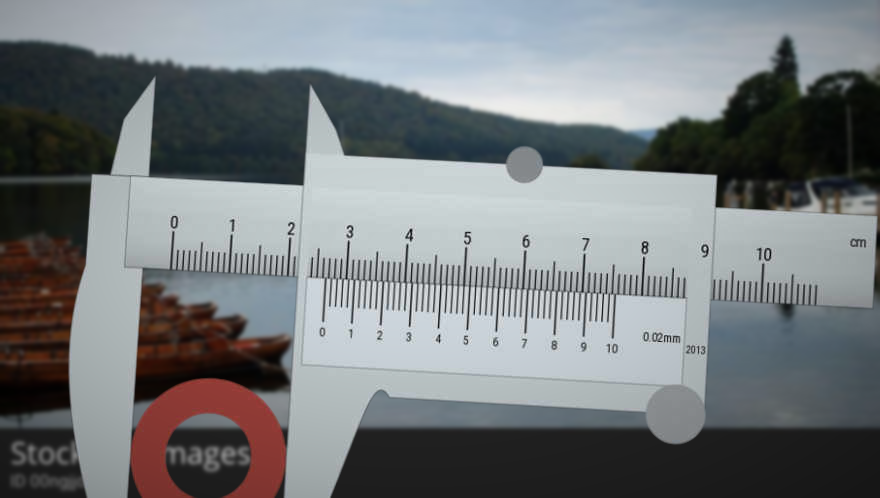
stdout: {"value": 26.5, "unit": "mm"}
